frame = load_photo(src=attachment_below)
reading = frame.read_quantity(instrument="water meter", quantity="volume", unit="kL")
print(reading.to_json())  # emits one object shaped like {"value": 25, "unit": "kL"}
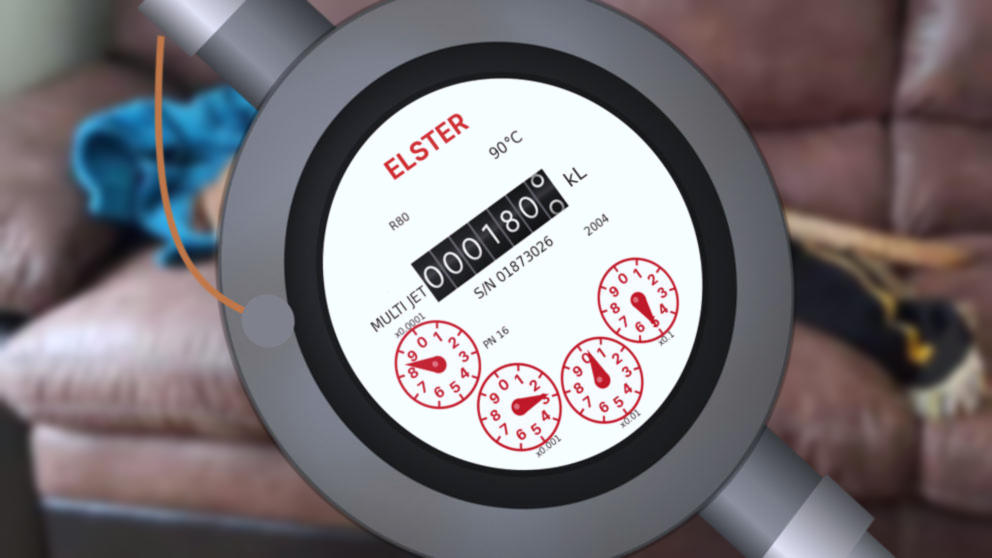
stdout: {"value": 1808.5028, "unit": "kL"}
